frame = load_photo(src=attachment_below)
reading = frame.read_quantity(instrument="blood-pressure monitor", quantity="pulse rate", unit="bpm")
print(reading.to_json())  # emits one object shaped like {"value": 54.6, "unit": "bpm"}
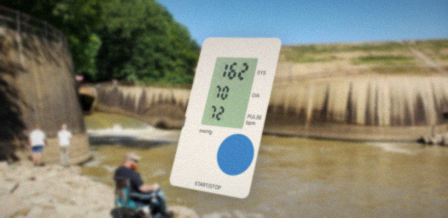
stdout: {"value": 72, "unit": "bpm"}
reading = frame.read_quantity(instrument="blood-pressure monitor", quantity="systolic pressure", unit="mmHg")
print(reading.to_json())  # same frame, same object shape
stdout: {"value": 162, "unit": "mmHg"}
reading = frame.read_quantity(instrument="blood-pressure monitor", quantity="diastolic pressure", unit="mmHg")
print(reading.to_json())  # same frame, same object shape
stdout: {"value": 70, "unit": "mmHg"}
